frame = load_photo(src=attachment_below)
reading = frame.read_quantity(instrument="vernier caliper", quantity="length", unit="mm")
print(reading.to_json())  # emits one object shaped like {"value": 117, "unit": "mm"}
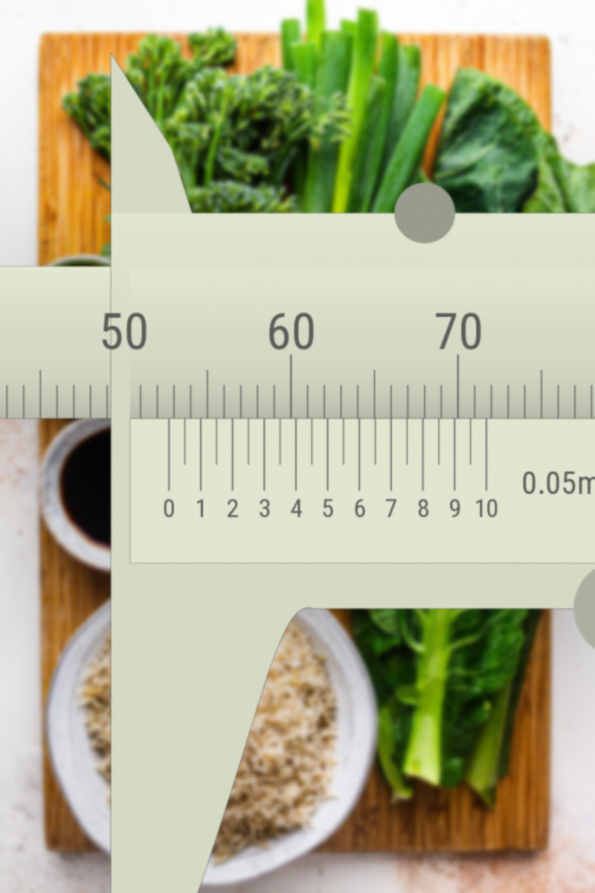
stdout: {"value": 52.7, "unit": "mm"}
